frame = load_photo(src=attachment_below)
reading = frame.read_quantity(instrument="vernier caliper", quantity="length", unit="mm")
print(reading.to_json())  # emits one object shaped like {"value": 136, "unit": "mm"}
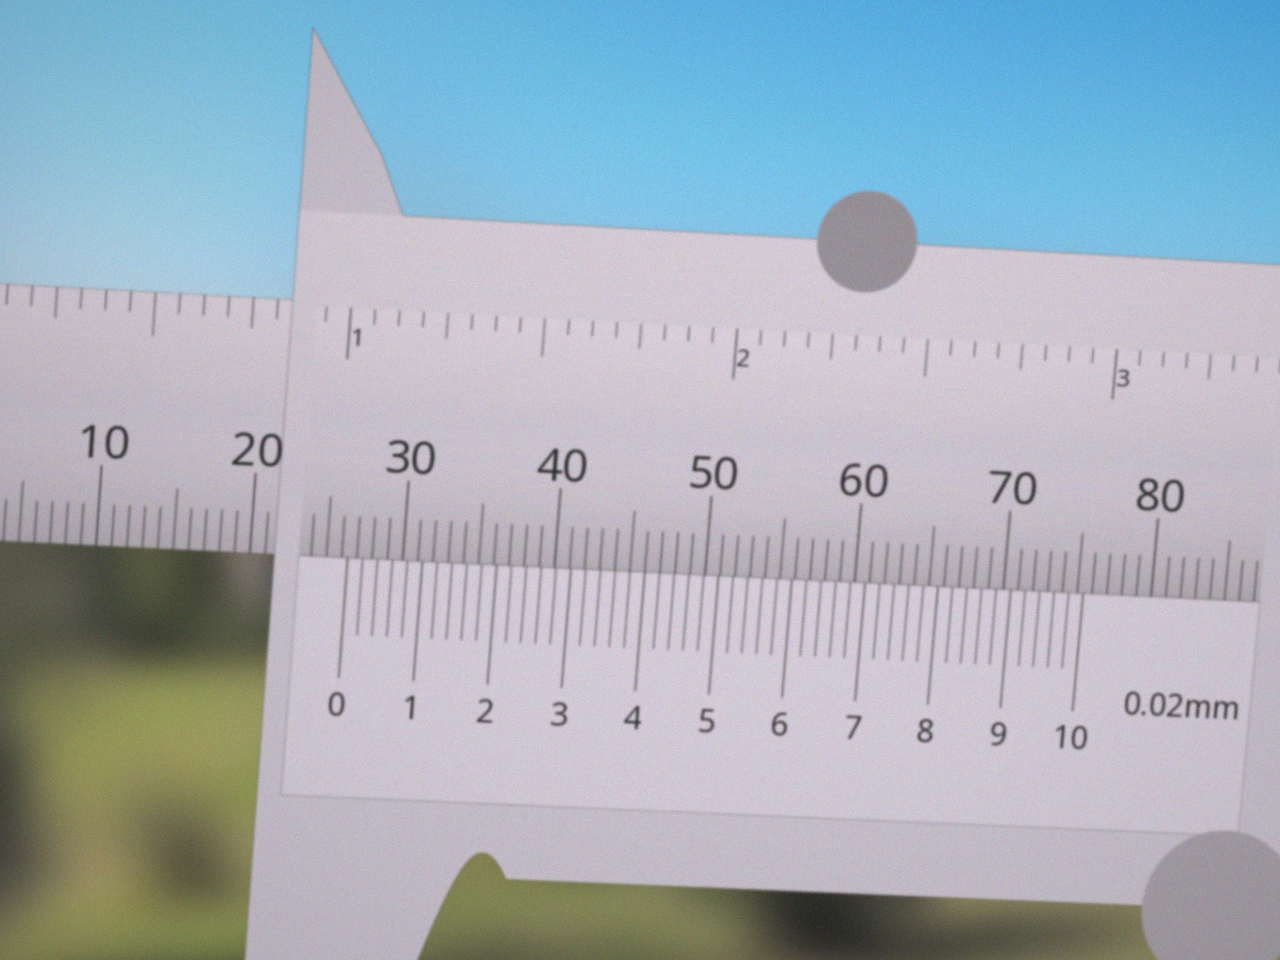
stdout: {"value": 26.4, "unit": "mm"}
